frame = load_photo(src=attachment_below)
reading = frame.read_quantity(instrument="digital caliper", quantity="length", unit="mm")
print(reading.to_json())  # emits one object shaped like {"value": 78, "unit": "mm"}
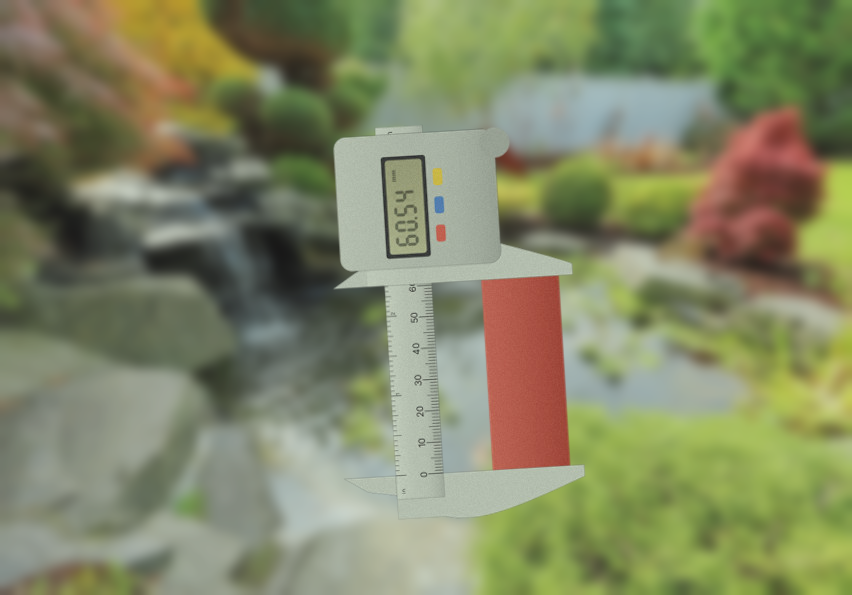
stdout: {"value": 60.54, "unit": "mm"}
